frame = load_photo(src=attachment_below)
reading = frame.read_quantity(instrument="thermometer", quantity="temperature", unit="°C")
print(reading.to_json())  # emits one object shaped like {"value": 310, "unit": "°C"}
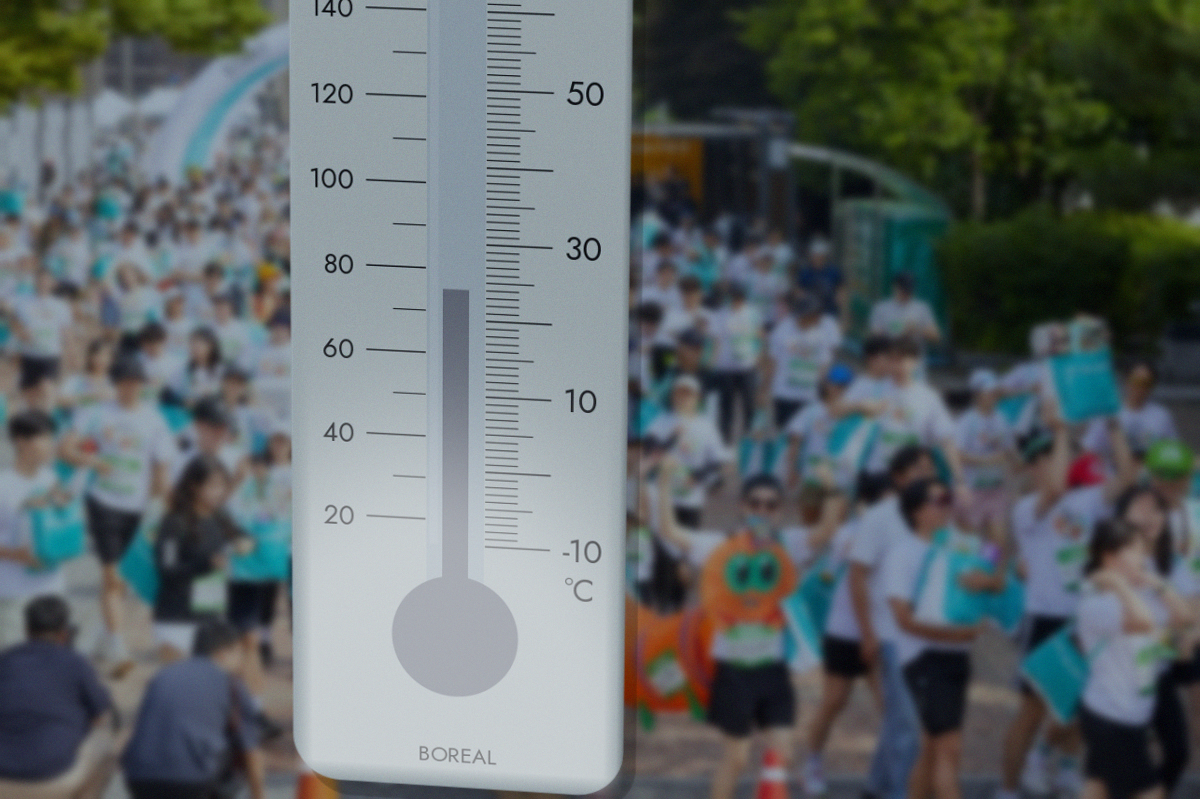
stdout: {"value": 24, "unit": "°C"}
